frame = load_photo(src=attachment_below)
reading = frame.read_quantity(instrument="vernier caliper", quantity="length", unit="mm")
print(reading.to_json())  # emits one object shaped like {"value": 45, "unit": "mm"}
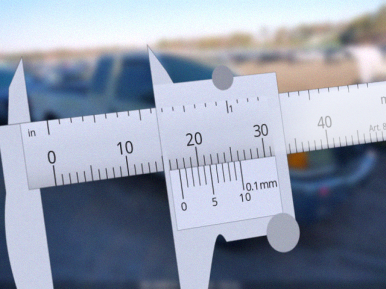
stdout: {"value": 17.2, "unit": "mm"}
